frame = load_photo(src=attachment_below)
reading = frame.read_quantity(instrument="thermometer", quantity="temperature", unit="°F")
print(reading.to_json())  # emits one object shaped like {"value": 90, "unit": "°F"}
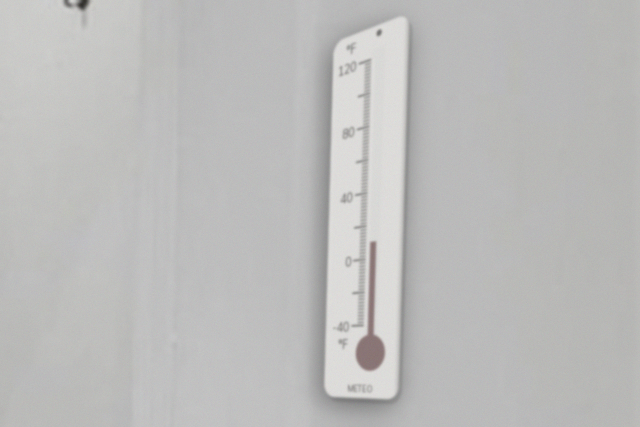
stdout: {"value": 10, "unit": "°F"}
